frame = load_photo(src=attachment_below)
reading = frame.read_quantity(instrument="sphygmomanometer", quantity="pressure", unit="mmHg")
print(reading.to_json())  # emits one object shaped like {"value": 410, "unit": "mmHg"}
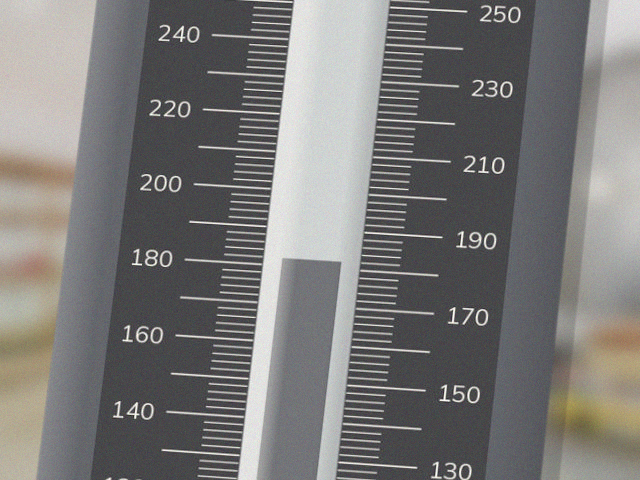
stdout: {"value": 182, "unit": "mmHg"}
